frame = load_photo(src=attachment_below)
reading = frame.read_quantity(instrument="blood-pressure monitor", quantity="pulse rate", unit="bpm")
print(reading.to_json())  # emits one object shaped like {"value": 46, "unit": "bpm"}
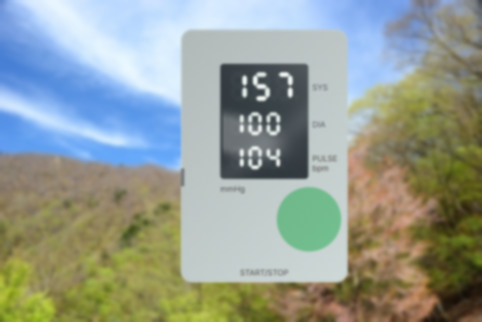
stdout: {"value": 104, "unit": "bpm"}
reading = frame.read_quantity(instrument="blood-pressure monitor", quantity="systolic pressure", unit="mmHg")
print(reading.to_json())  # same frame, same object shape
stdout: {"value": 157, "unit": "mmHg"}
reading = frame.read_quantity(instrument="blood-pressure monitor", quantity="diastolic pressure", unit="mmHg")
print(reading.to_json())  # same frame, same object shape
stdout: {"value": 100, "unit": "mmHg"}
